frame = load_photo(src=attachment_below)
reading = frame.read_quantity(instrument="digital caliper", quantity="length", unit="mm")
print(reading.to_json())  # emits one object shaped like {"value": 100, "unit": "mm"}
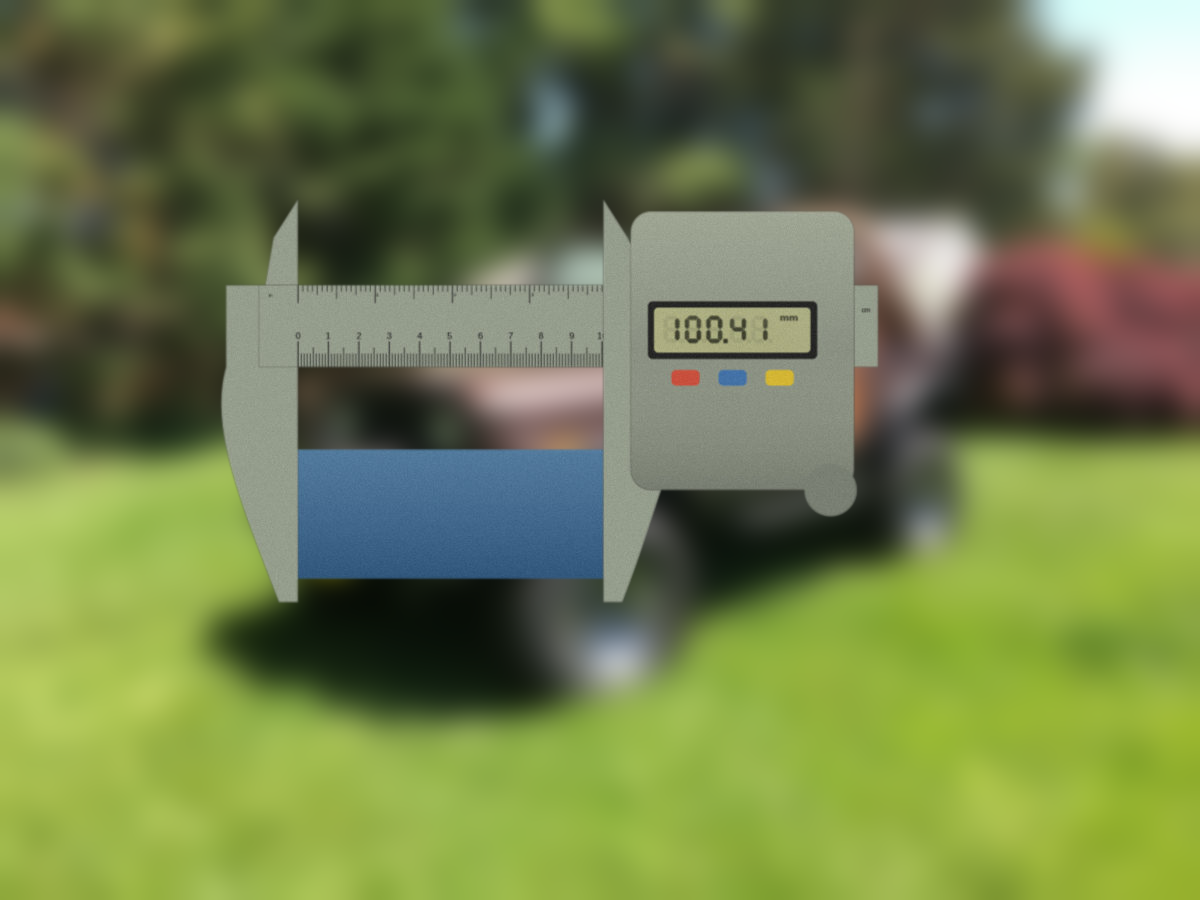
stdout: {"value": 100.41, "unit": "mm"}
